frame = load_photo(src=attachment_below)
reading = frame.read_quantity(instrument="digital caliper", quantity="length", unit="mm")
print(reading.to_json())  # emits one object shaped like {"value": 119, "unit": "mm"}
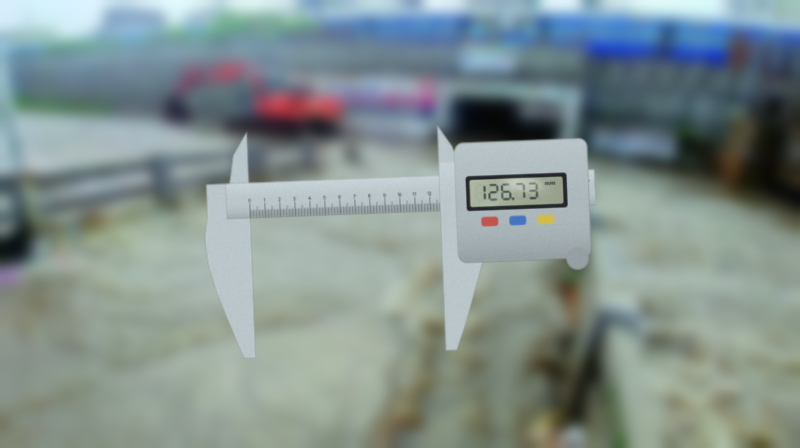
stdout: {"value": 126.73, "unit": "mm"}
